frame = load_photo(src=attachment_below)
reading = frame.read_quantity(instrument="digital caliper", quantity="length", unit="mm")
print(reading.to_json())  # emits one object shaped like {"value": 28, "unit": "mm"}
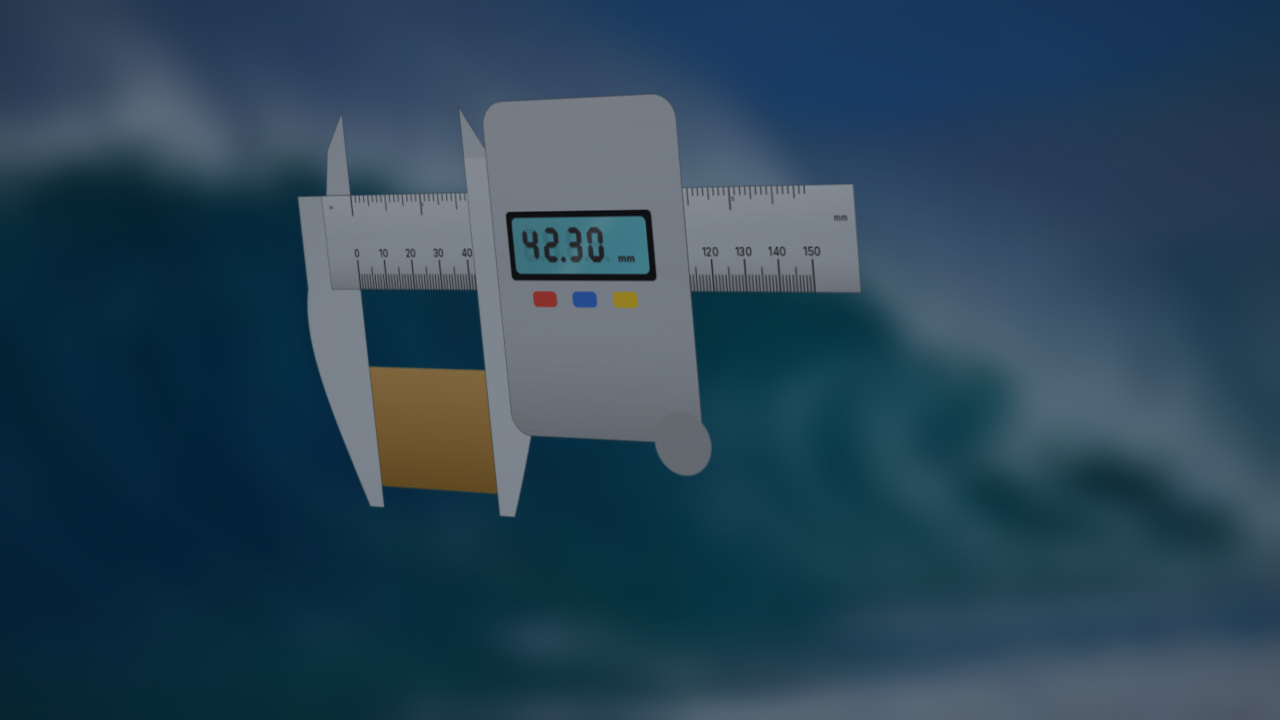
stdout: {"value": 42.30, "unit": "mm"}
